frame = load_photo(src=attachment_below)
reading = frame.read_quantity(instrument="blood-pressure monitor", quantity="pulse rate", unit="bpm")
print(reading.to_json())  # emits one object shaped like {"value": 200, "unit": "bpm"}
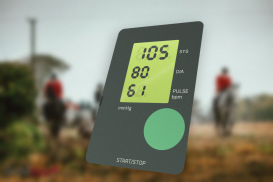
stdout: {"value": 61, "unit": "bpm"}
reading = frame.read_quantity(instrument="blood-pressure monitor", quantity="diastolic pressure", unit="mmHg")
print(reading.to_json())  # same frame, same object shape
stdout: {"value": 80, "unit": "mmHg"}
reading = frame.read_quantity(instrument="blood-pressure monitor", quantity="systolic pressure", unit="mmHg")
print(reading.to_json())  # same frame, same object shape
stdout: {"value": 105, "unit": "mmHg"}
